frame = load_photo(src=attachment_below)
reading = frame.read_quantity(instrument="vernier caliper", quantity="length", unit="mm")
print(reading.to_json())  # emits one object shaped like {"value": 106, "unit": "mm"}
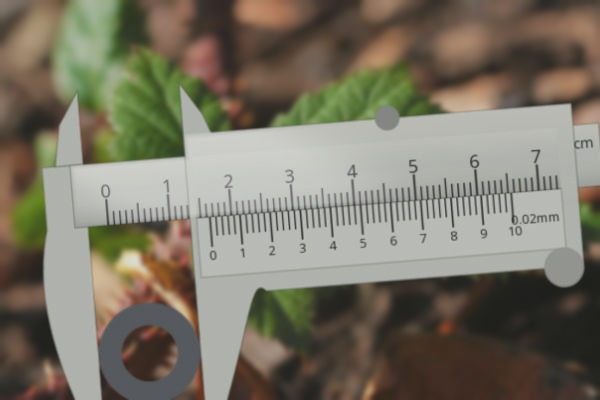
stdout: {"value": 16.5, "unit": "mm"}
